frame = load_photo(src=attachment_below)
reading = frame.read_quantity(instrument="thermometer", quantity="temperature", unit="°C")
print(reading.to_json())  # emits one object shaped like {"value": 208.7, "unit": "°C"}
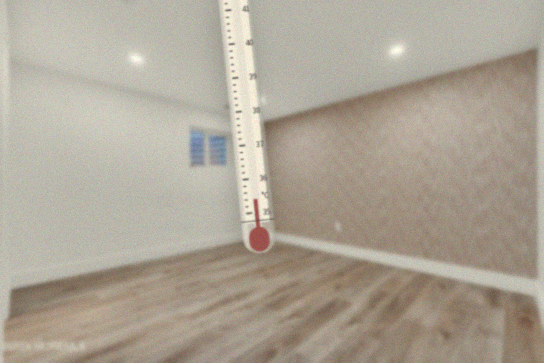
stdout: {"value": 35.4, "unit": "°C"}
